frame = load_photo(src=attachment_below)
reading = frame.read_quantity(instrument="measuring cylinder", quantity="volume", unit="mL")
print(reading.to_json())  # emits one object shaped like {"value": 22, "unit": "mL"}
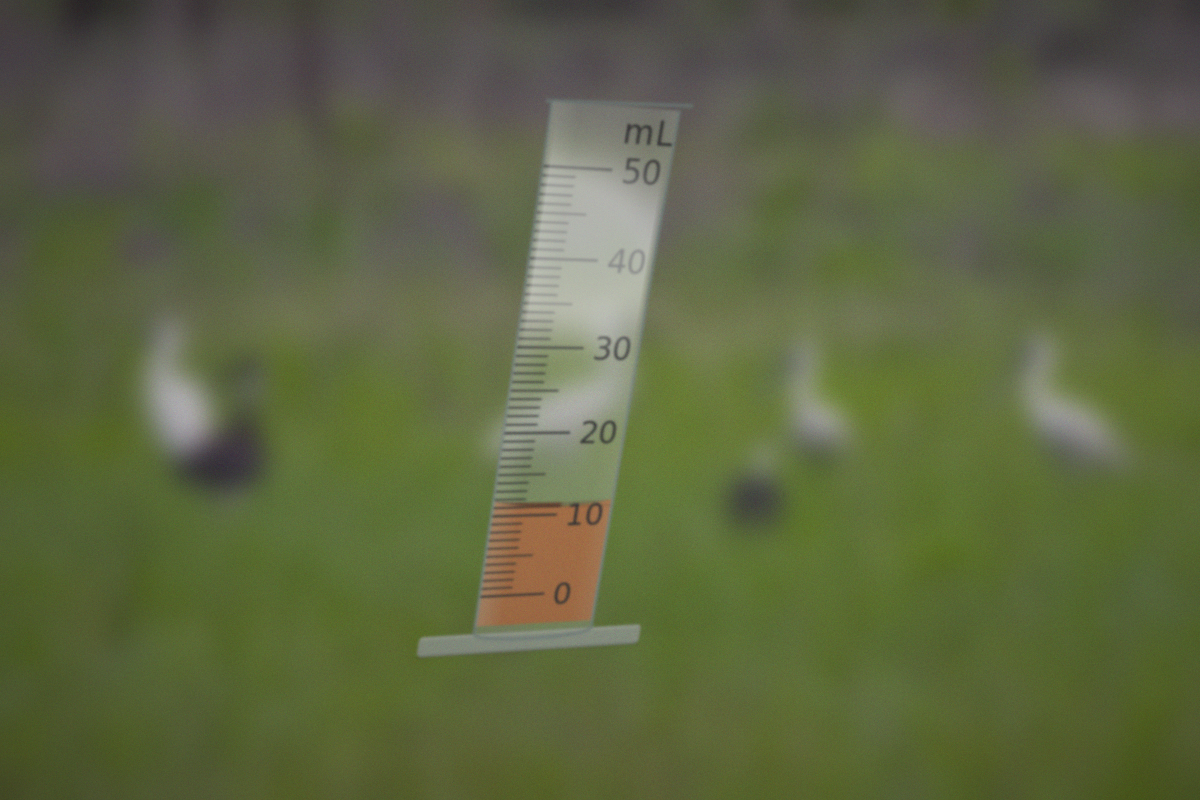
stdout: {"value": 11, "unit": "mL"}
